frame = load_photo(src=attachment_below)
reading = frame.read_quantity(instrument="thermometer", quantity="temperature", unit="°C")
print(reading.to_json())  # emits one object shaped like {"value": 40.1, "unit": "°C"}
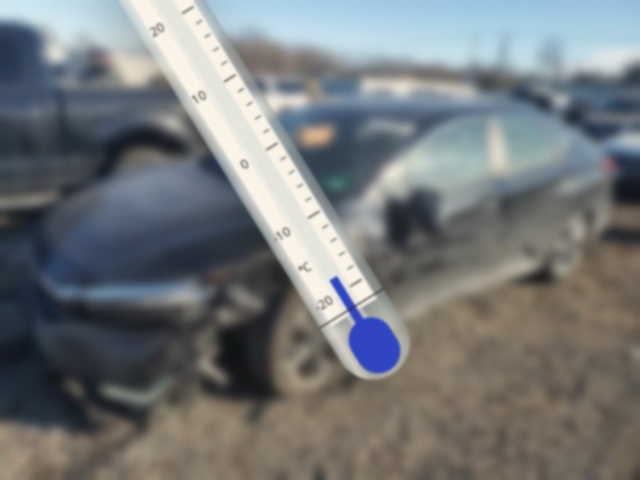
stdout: {"value": -18, "unit": "°C"}
